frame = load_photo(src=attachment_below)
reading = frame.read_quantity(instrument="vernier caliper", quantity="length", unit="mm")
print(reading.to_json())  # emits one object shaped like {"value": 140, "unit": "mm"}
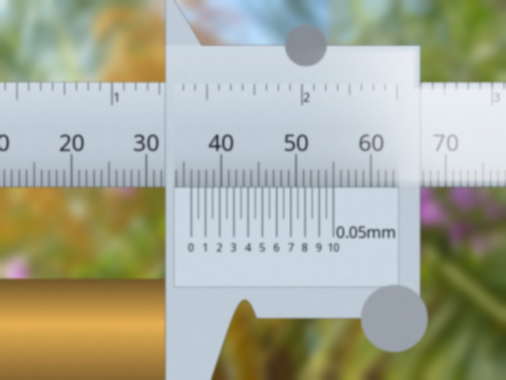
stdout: {"value": 36.0, "unit": "mm"}
